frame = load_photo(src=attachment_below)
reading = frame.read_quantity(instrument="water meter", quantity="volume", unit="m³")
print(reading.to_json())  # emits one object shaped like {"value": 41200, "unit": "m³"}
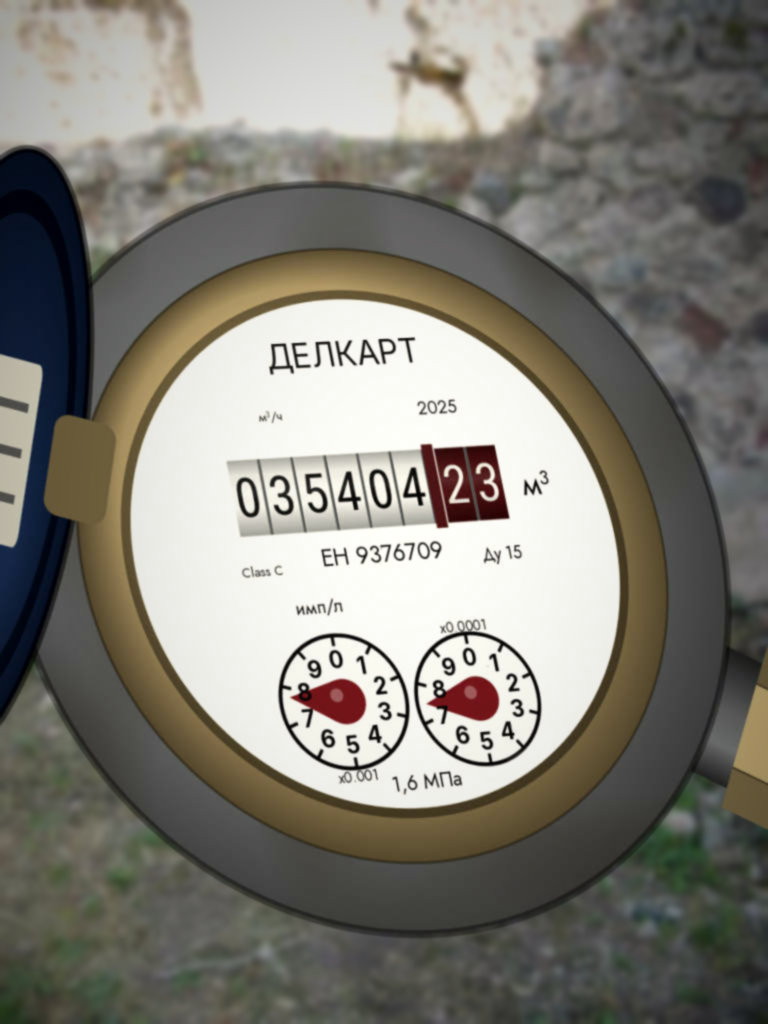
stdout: {"value": 35404.2377, "unit": "m³"}
